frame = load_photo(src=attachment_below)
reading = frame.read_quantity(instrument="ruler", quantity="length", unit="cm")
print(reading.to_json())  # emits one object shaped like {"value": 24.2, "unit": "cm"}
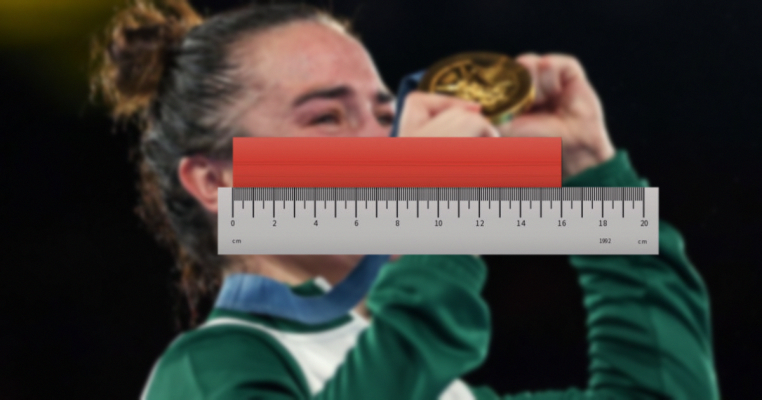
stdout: {"value": 16, "unit": "cm"}
